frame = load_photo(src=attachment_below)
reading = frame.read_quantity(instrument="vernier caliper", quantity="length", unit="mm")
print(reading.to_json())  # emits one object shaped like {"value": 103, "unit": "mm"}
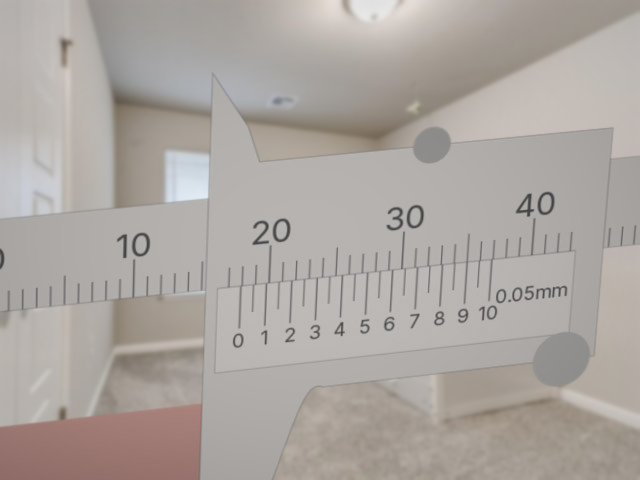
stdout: {"value": 17.9, "unit": "mm"}
